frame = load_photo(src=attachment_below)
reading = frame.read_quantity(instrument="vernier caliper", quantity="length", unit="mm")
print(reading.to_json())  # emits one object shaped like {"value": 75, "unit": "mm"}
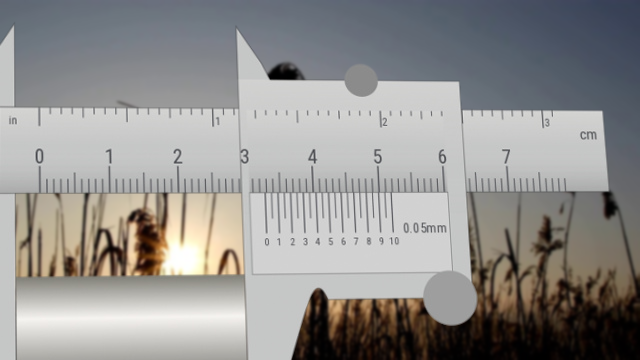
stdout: {"value": 32.8, "unit": "mm"}
